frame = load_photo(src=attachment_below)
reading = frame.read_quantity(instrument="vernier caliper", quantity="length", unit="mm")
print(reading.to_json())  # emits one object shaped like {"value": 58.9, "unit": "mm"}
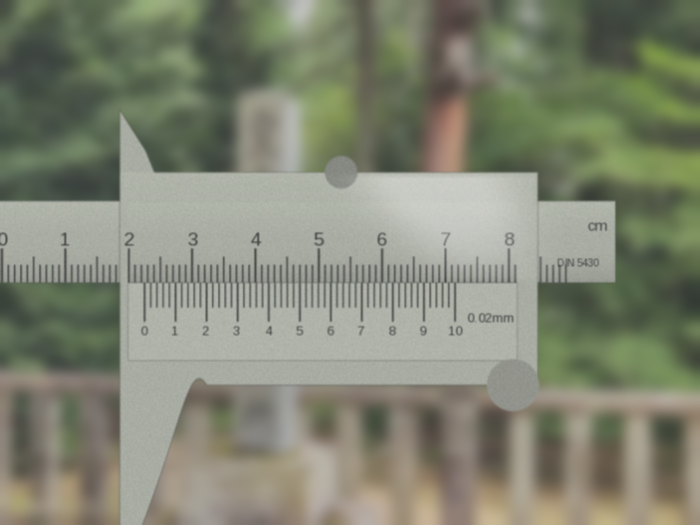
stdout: {"value": 22.5, "unit": "mm"}
